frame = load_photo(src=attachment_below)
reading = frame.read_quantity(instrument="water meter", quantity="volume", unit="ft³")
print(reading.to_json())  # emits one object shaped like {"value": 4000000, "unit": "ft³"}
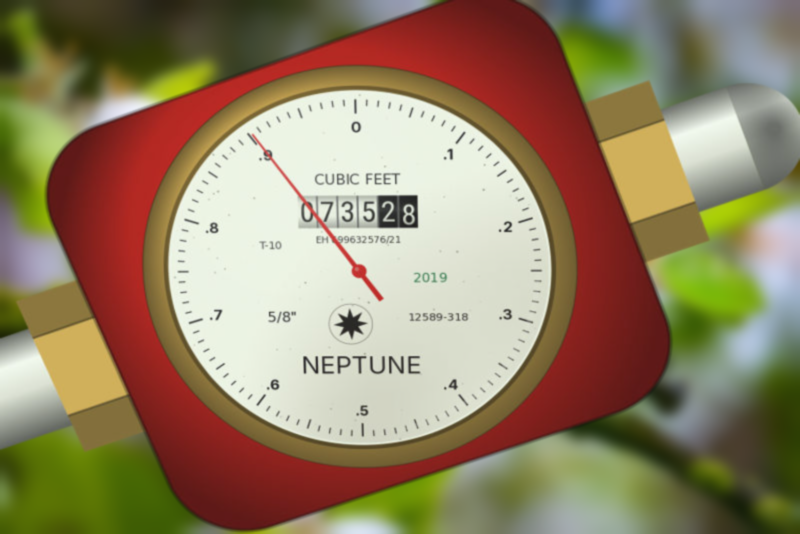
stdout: {"value": 73527.90, "unit": "ft³"}
